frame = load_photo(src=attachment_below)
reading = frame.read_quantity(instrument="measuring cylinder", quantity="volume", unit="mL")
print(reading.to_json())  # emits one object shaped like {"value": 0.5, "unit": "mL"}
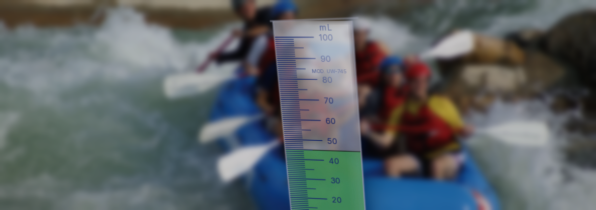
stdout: {"value": 45, "unit": "mL"}
